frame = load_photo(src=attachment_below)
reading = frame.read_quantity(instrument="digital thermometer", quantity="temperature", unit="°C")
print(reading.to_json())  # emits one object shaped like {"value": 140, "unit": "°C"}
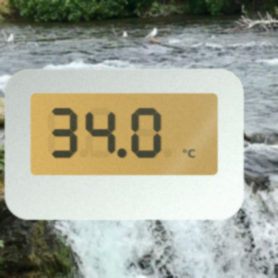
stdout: {"value": 34.0, "unit": "°C"}
